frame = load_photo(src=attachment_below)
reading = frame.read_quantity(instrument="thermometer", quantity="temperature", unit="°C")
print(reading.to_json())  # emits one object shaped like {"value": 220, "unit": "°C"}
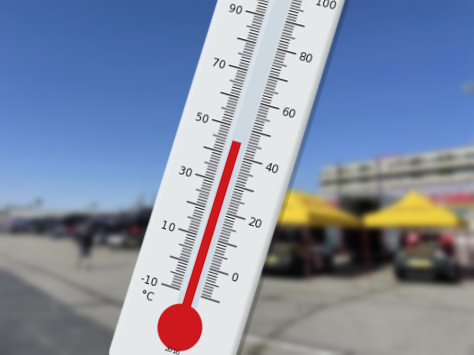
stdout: {"value": 45, "unit": "°C"}
